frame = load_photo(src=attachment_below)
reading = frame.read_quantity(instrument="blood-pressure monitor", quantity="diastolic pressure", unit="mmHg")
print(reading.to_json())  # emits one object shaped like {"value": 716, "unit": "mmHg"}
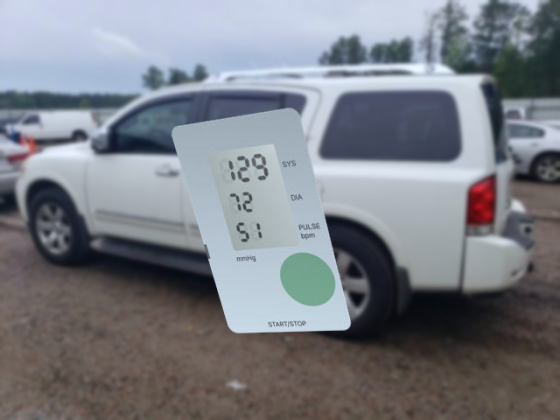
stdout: {"value": 72, "unit": "mmHg"}
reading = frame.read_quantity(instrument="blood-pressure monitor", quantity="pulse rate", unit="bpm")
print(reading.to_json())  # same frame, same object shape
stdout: {"value": 51, "unit": "bpm"}
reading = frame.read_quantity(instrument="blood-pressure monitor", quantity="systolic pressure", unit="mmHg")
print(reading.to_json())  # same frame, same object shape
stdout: {"value": 129, "unit": "mmHg"}
